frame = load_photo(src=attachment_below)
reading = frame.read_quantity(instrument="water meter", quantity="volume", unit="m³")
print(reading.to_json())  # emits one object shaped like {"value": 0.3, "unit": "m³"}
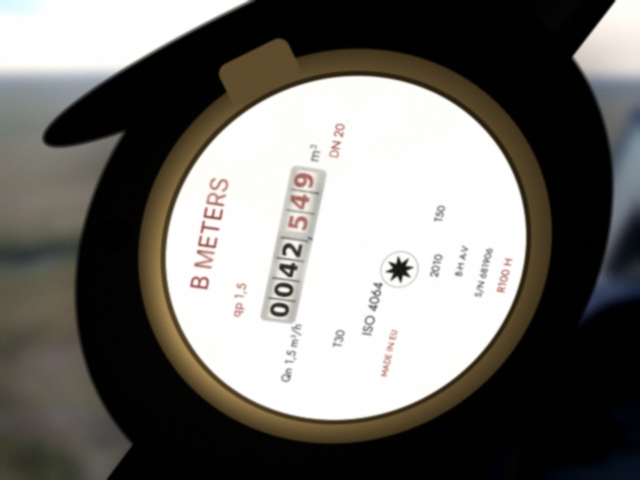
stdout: {"value": 42.549, "unit": "m³"}
